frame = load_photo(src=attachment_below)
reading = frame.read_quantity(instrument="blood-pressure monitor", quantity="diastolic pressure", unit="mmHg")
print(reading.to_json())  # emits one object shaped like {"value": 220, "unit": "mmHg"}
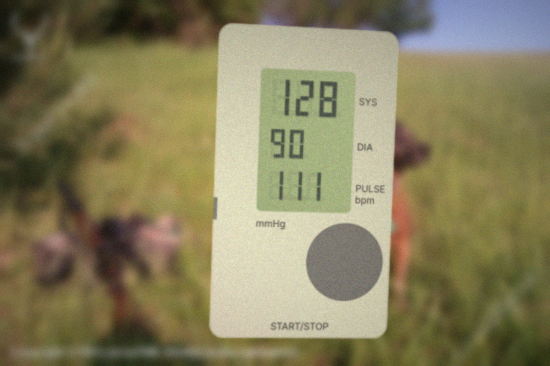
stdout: {"value": 90, "unit": "mmHg"}
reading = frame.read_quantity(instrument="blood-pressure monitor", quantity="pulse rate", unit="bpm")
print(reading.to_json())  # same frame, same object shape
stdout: {"value": 111, "unit": "bpm"}
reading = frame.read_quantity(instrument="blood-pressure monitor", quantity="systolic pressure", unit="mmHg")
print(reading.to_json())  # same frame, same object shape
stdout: {"value": 128, "unit": "mmHg"}
